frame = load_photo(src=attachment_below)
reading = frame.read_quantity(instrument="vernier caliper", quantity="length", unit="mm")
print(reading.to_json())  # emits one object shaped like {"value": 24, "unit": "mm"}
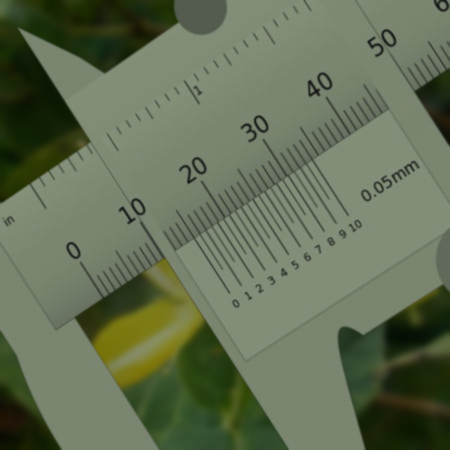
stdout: {"value": 15.0, "unit": "mm"}
